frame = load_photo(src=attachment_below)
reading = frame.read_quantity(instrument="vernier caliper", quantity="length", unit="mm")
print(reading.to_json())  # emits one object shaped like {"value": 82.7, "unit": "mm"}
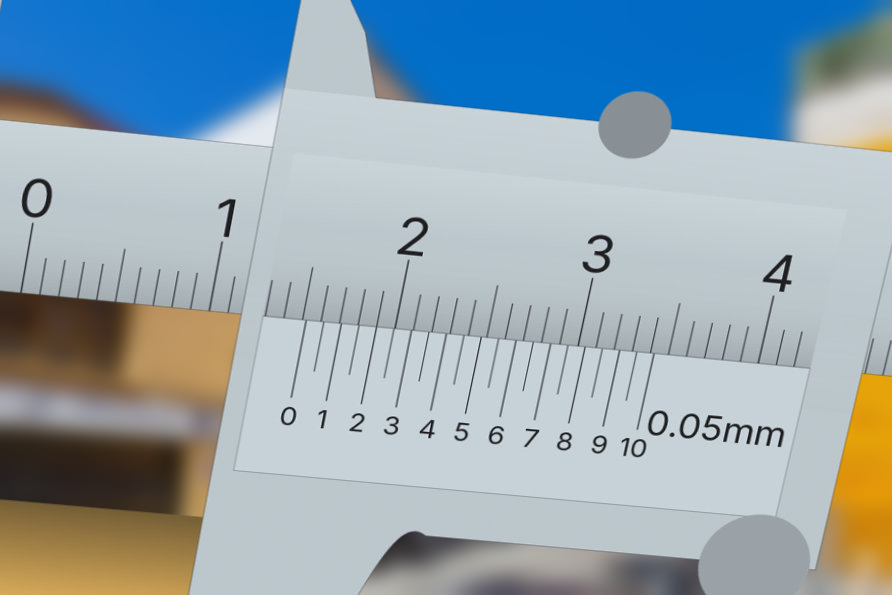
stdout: {"value": 15.2, "unit": "mm"}
